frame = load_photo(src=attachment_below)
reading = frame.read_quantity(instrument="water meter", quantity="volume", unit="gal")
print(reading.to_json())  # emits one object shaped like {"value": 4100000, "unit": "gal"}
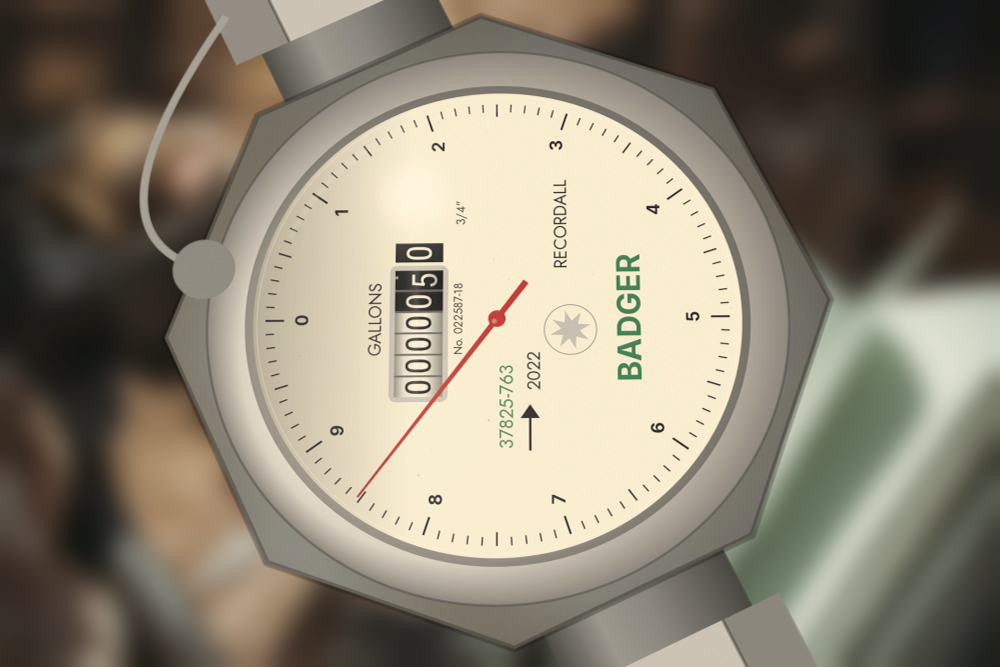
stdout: {"value": 48.5, "unit": "gal"}
